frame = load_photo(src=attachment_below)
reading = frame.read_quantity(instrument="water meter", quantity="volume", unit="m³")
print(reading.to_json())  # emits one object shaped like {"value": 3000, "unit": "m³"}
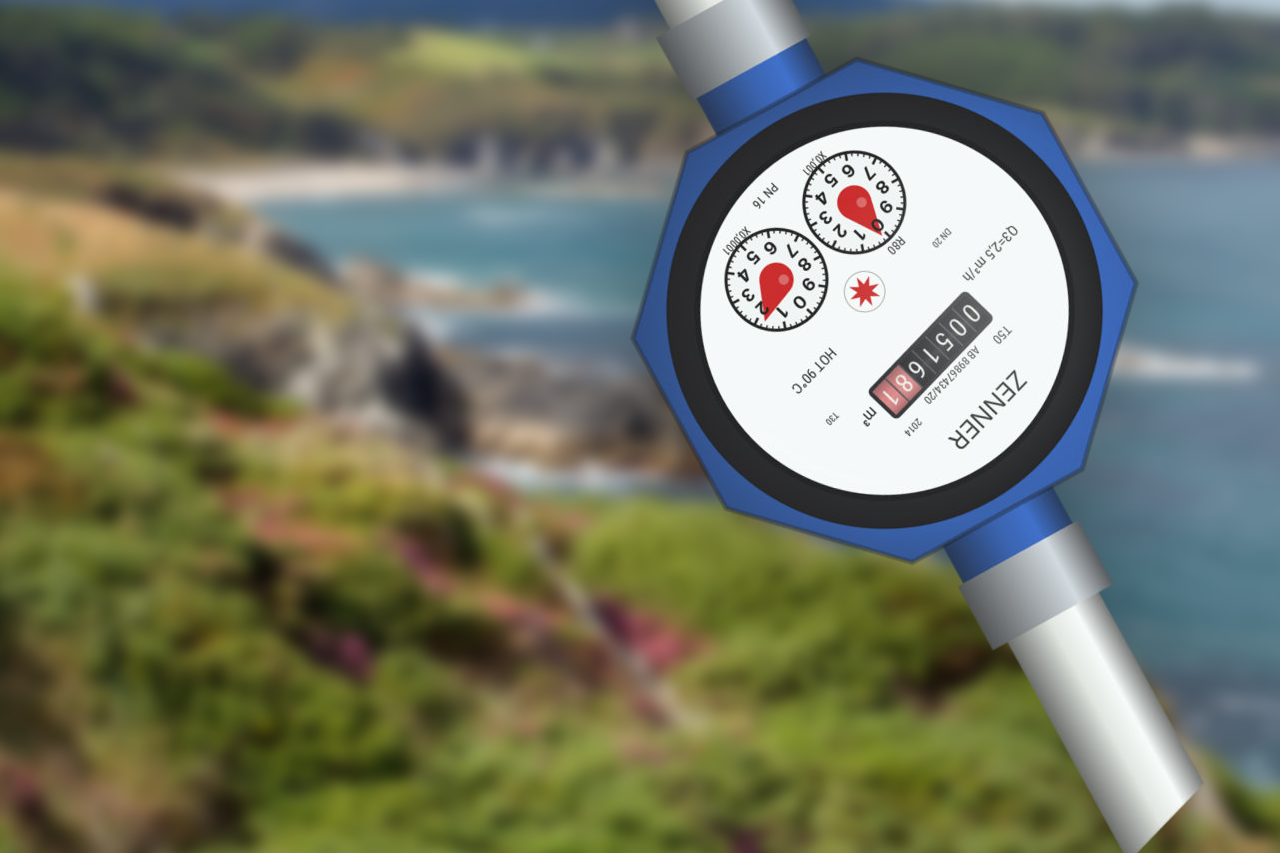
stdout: {"value": 516.8101, "unit": "m³"}
